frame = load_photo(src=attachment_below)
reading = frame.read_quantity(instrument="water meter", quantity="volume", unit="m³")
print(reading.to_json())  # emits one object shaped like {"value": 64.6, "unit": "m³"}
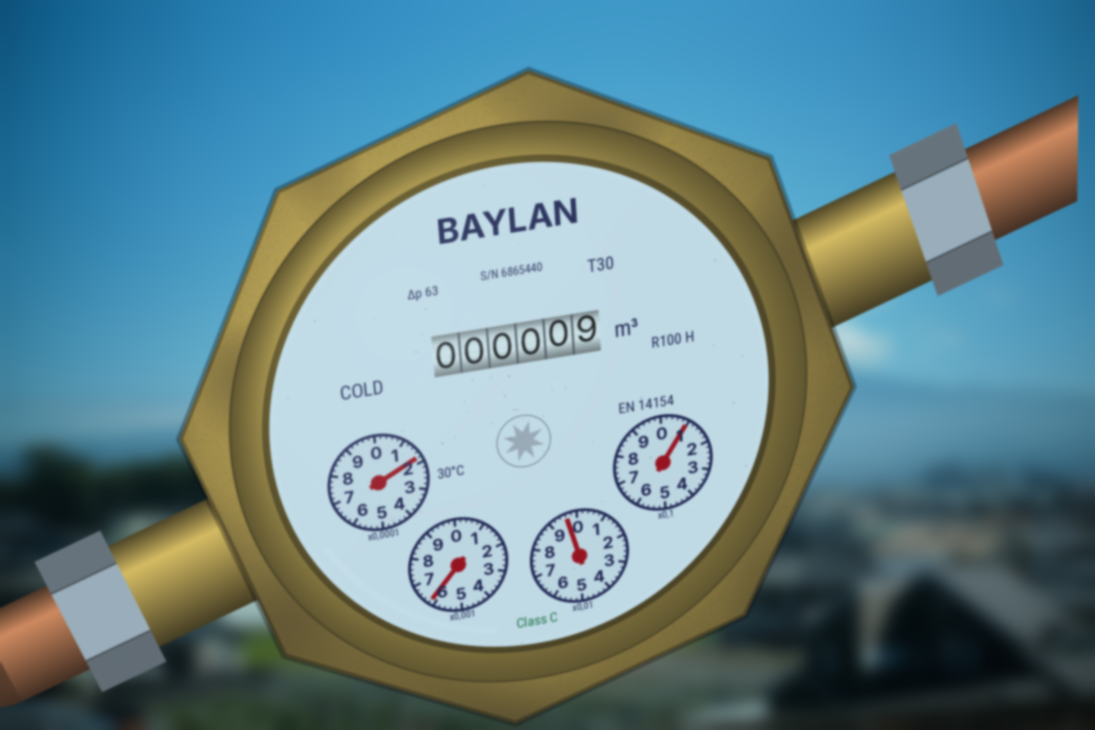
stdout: {"value": 9.0961, "unit": "m³"}
